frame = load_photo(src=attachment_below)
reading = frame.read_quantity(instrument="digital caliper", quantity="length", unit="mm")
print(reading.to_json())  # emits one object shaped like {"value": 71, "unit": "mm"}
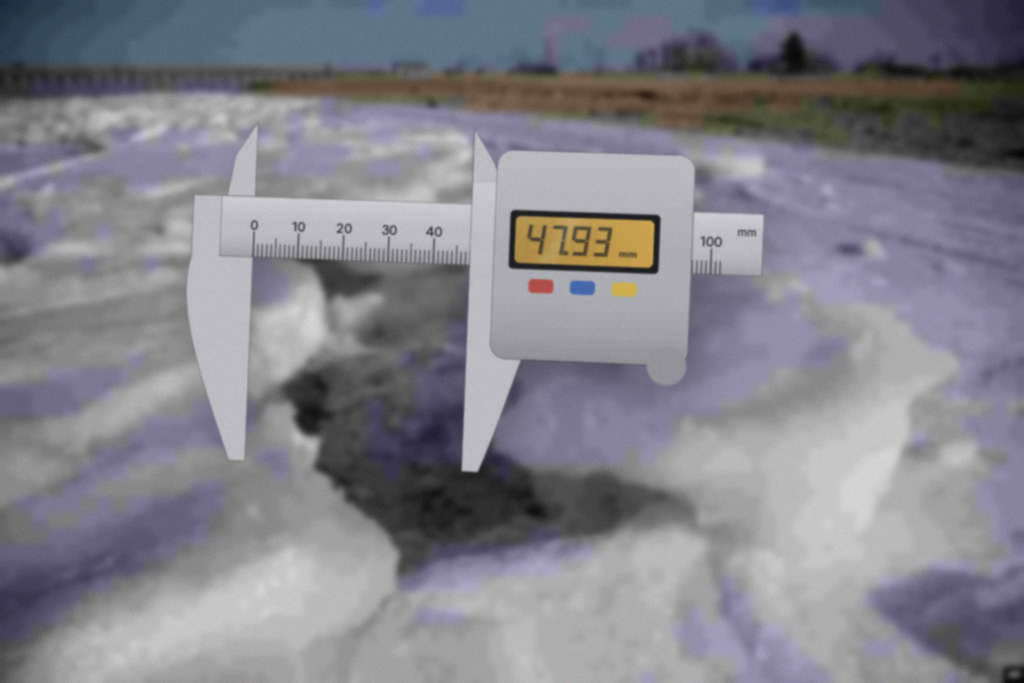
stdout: {"value": 47.93, "unit": "mm"}
